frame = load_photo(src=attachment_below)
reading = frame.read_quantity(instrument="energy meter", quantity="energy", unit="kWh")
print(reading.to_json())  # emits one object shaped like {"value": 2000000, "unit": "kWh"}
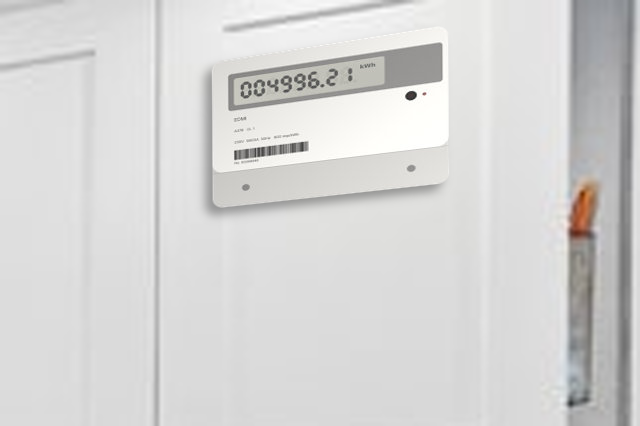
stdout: {"value": 4996.21, "unit": "kWh"}
